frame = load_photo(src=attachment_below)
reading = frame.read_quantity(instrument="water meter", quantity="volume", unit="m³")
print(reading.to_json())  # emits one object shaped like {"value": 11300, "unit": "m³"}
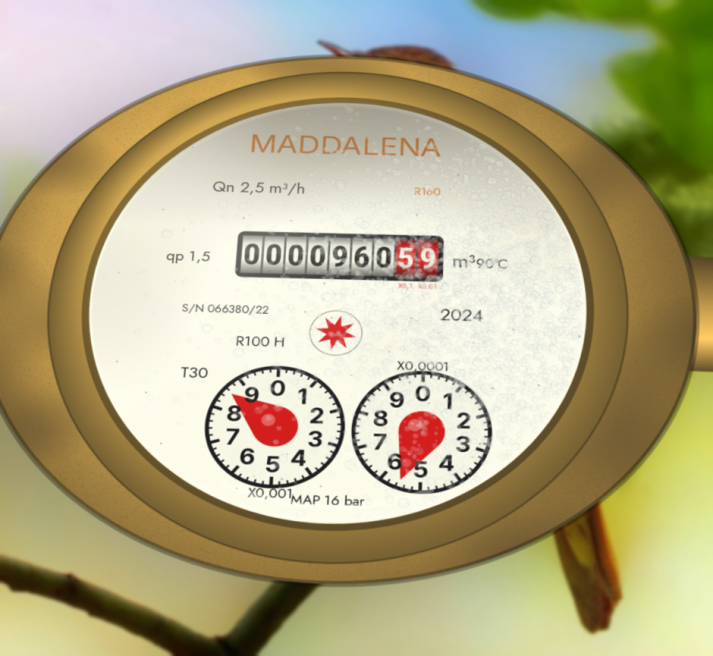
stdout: {"value": 960.5985, "unit": "m³"}
